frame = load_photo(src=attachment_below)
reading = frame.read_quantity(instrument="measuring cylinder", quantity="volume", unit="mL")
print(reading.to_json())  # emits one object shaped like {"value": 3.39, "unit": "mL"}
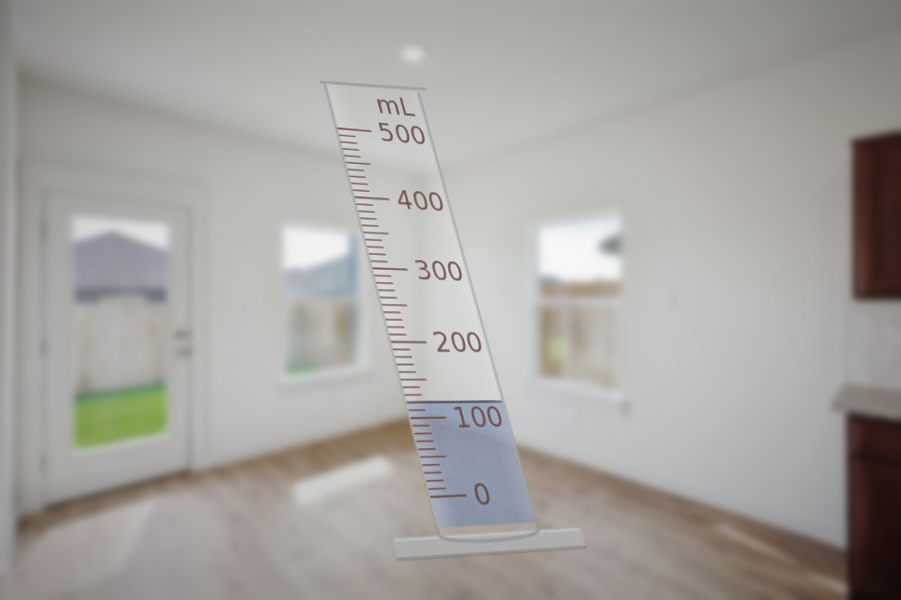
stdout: {"value": 120, "unit": "mL"}
